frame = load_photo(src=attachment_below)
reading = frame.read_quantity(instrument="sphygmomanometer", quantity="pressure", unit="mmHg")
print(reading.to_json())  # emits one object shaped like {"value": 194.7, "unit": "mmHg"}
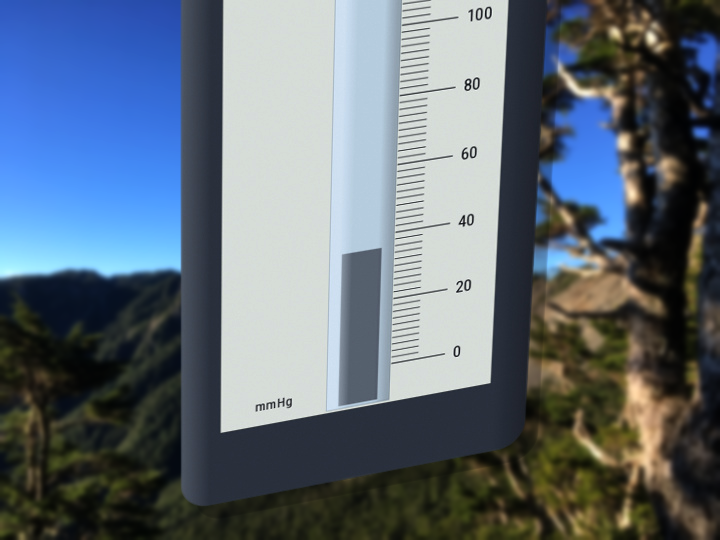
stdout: {"value": 36, "unit": "mmHg"}
